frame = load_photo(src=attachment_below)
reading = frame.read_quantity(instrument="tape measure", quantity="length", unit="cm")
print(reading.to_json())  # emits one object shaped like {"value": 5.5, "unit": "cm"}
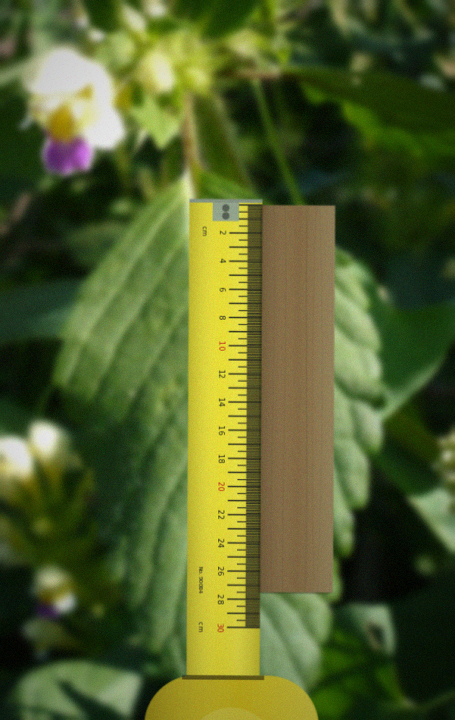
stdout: {"value": 27.5, "unit": "cm"}
